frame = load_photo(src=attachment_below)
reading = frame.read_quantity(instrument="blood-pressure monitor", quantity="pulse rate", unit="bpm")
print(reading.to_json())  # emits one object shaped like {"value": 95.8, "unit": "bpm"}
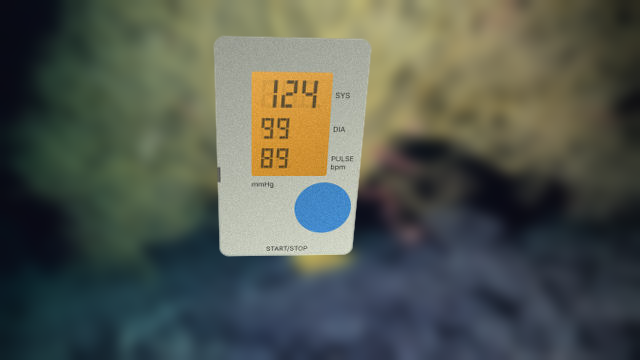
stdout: {"value": 89, "unit": "bpm"}
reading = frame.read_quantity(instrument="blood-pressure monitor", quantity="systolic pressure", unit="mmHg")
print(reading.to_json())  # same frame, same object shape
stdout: {"value": 124, "unit": "mmHg"}
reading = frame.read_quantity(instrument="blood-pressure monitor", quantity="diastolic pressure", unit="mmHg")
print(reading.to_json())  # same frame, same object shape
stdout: {"value": 99, "unit": "mmHg"}
